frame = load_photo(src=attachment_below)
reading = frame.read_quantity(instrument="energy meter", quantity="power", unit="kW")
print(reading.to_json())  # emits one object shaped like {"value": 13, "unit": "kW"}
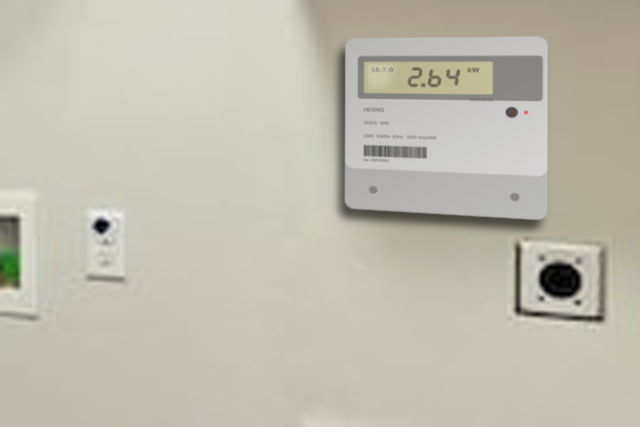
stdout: {"value": 2.64, "unit": "kW"}
